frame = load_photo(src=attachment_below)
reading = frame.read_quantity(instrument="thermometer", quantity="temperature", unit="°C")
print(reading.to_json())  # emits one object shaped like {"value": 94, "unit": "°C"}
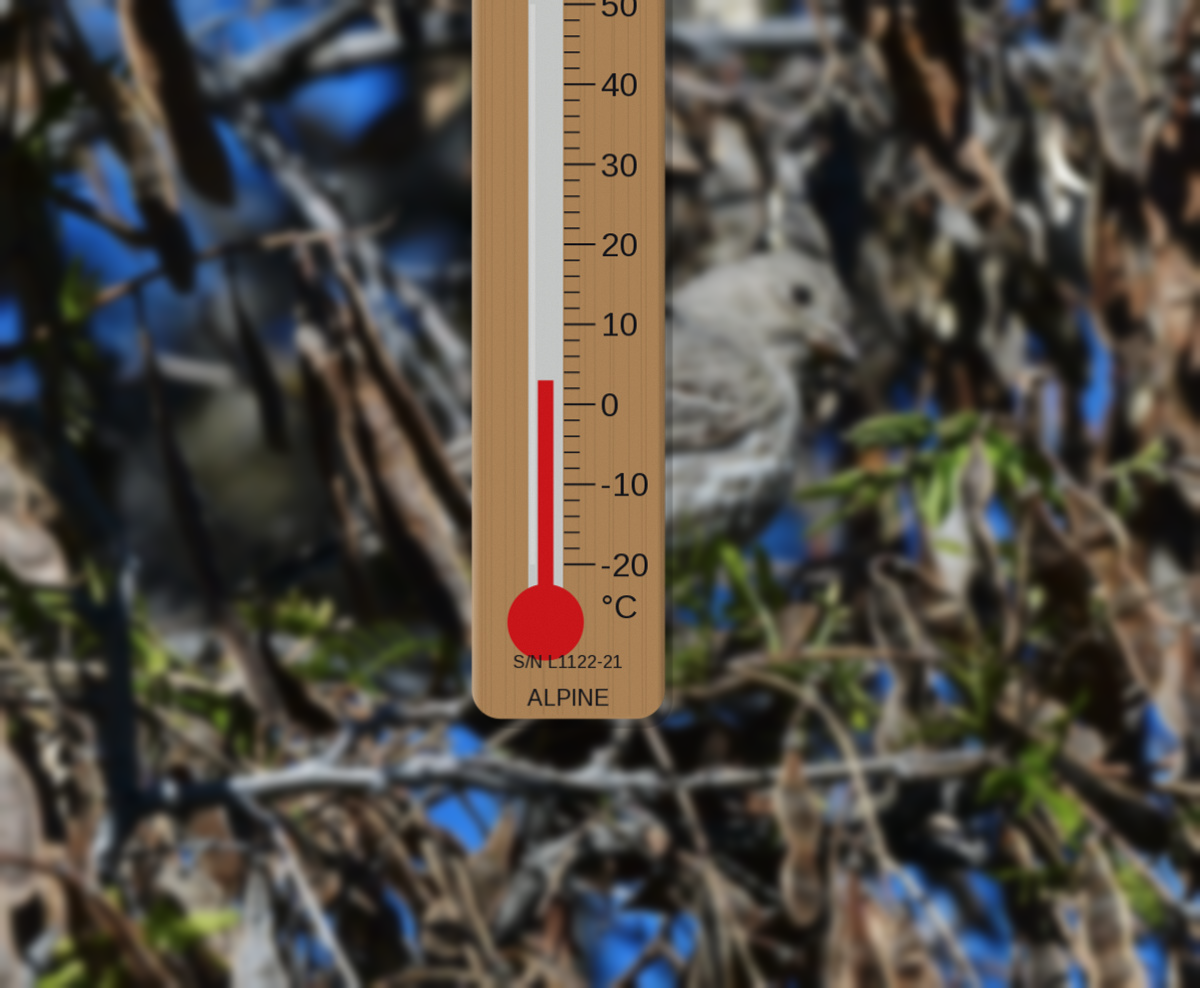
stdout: {"value": 3, "unit": "°C"}
